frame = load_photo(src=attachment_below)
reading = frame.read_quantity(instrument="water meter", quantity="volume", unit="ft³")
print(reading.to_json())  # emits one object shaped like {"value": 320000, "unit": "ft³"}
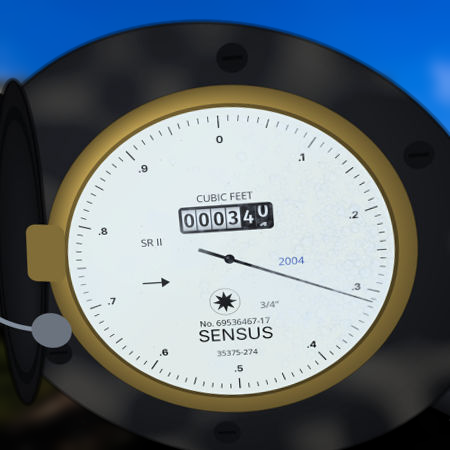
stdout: {"value": 340.31, "unit": "ft³"}
